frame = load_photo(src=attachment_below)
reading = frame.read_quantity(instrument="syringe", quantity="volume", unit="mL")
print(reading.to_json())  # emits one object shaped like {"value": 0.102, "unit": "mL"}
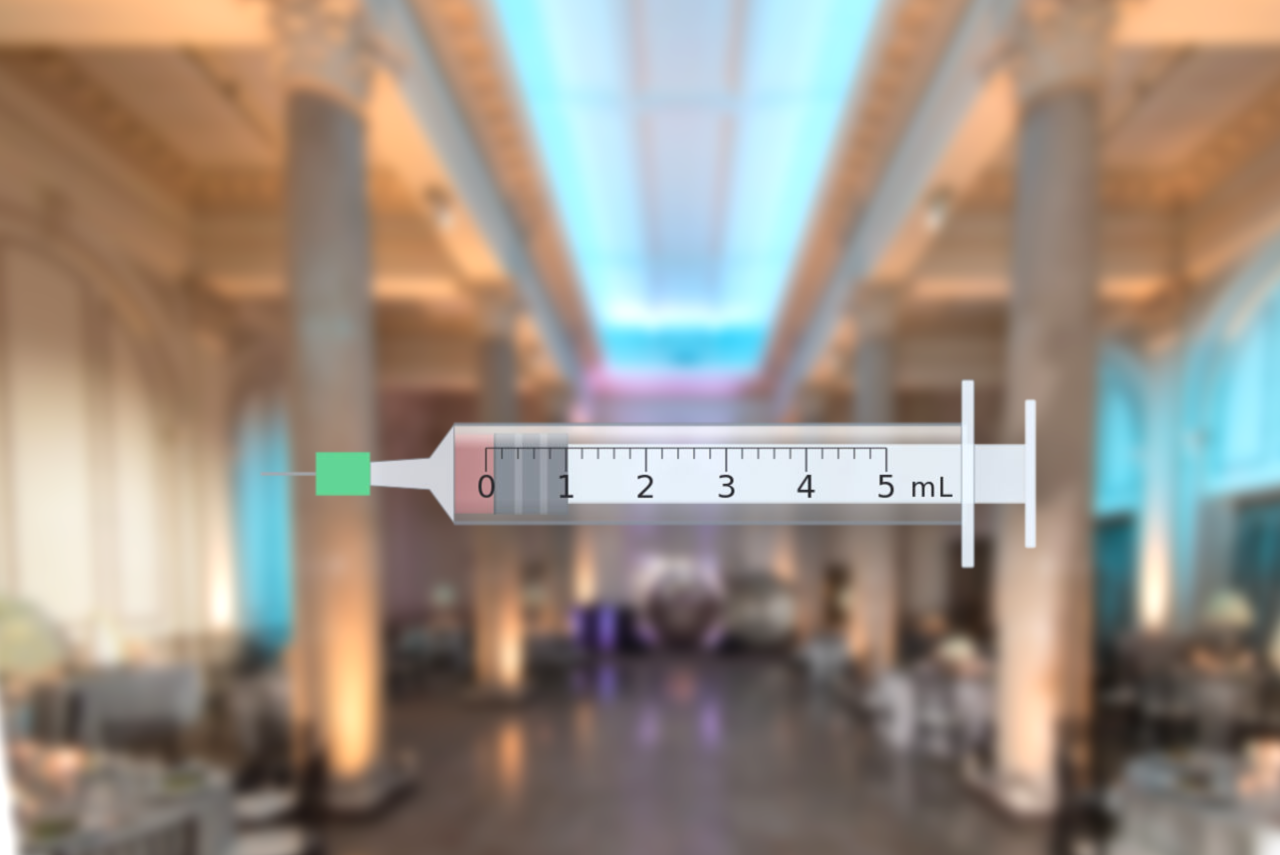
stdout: {"value": 0.1, "unit": "mL"}
